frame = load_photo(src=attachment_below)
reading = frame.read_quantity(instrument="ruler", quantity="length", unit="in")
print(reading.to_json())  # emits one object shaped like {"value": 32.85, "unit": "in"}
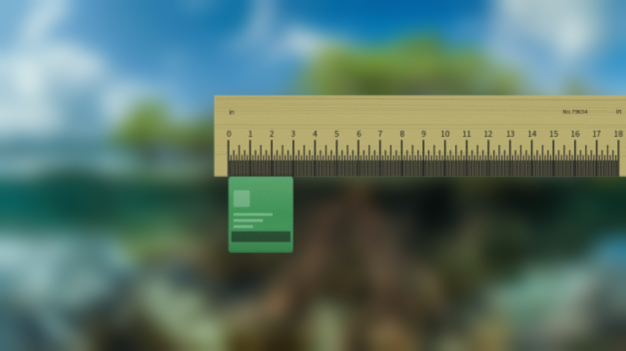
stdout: {"value": 3, "unit": "in"}
